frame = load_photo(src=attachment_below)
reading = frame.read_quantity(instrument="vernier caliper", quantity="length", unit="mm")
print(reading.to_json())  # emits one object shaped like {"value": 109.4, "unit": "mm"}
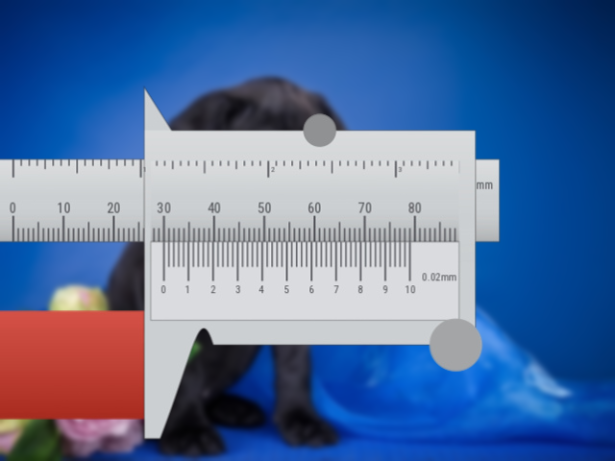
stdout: {"value": 30.0, "unit": "mm"}
